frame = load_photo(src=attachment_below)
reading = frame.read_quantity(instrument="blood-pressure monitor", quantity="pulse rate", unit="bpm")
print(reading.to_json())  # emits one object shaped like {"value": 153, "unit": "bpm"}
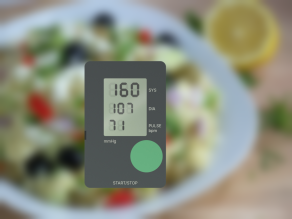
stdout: {"value": 71, "unit": "bpm"}
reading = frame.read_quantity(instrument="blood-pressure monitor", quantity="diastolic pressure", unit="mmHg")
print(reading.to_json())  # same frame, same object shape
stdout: {"value": 107, "unit": "mmHg"}
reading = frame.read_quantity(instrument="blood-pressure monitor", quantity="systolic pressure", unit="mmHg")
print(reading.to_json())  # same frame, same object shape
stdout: {"value": 160, "unit": "mmHg"}
